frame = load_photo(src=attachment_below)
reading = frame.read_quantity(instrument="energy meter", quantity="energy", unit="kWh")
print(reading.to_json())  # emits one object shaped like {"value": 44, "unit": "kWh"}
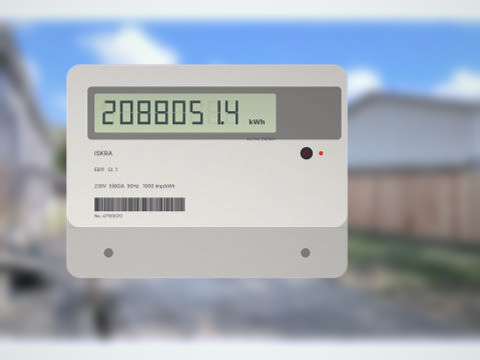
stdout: {"value": 2088051.4, "unit": "kWh"}
